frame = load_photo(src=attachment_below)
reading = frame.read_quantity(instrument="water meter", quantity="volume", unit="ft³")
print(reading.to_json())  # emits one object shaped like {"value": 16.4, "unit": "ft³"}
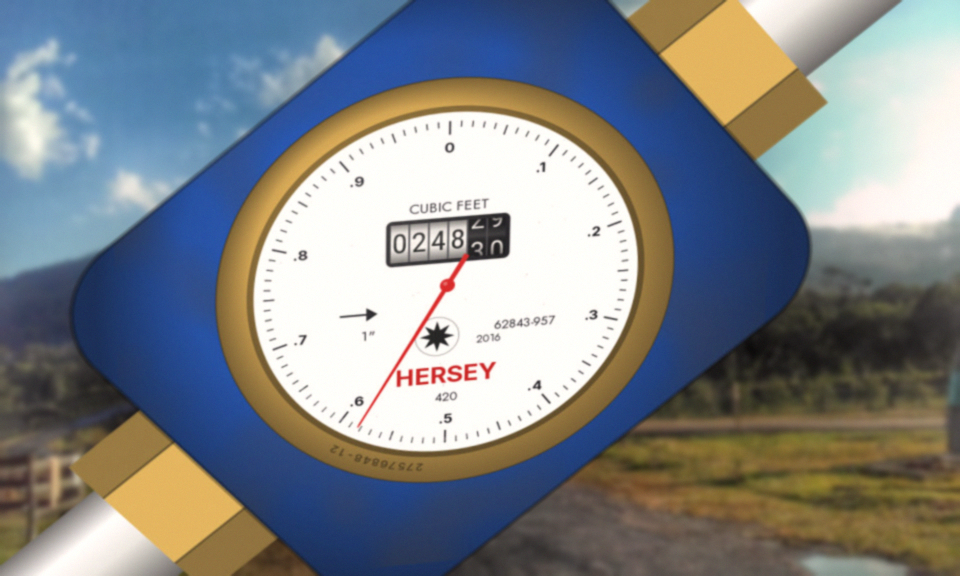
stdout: {"value": 24829.58, "unit": "ft³"}
